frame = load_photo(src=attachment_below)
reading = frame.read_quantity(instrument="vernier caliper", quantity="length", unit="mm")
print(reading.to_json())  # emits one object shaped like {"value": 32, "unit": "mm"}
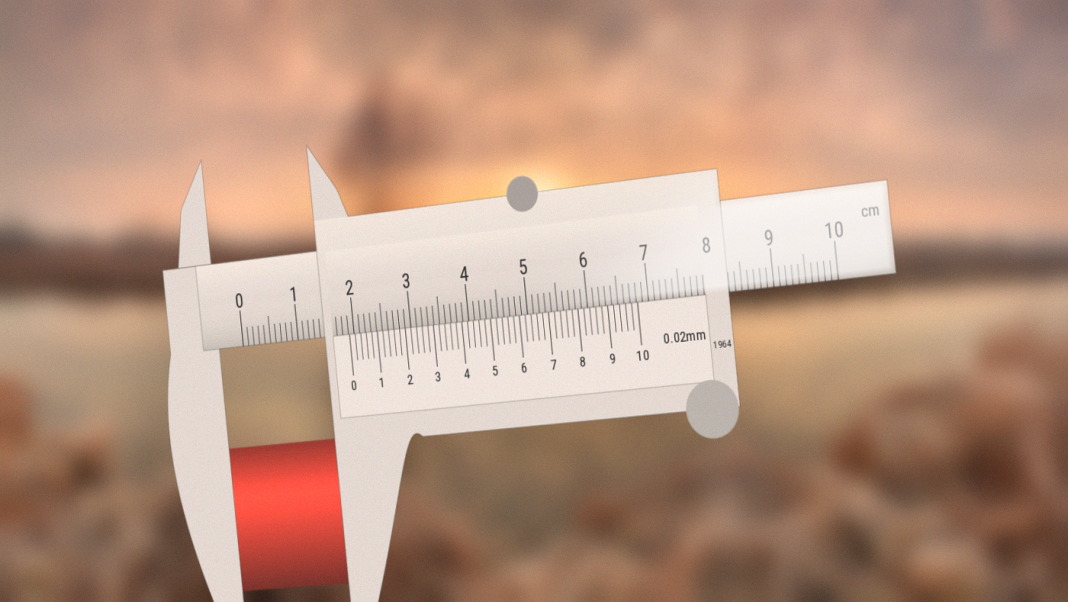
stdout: {"value": 19.2, "unit": "mm"}
